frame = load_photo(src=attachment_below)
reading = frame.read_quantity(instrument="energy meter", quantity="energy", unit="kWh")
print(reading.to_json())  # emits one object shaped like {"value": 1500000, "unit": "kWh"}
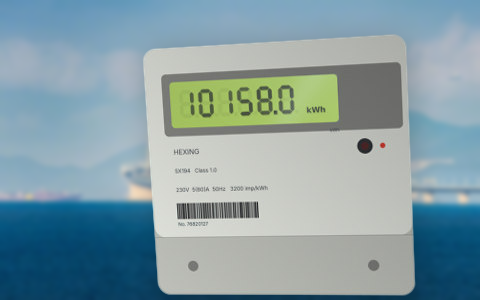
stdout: {"value": 10158.0, "unit": "kWh"}
